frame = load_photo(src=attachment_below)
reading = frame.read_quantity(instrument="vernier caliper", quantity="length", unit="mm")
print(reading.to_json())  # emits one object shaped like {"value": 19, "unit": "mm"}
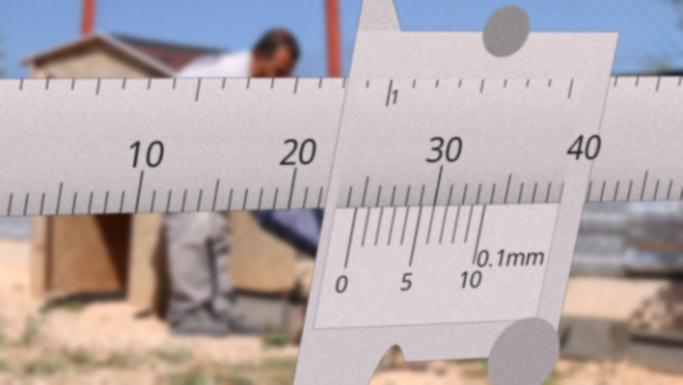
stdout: {"value": 24.6, "unit": "mm"}
